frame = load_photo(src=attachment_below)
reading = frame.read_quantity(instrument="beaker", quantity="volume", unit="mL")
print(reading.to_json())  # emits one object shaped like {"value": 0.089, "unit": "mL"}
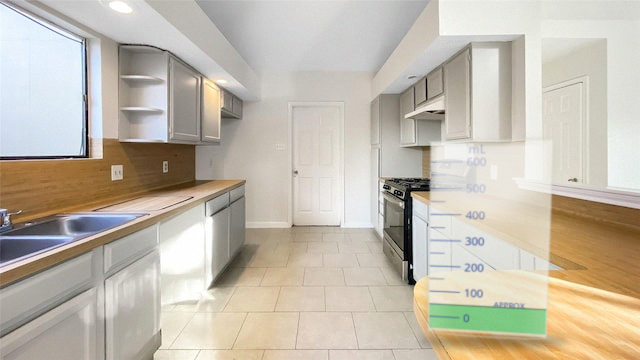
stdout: {"value": 50, "unit": "mL"}
